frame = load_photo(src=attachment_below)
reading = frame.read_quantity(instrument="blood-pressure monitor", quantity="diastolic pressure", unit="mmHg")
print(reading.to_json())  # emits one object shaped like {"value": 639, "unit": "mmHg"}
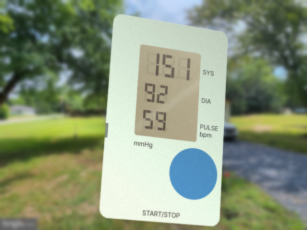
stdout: {"value": 92, "unit": "mmHg"}
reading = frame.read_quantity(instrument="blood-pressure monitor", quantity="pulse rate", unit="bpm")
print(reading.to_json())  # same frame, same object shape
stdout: {"value": 59, "unit": "bpm"}
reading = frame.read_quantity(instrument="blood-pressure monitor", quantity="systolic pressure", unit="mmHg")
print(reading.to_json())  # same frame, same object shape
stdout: {"value": 151, "unit": "mmHg"}
